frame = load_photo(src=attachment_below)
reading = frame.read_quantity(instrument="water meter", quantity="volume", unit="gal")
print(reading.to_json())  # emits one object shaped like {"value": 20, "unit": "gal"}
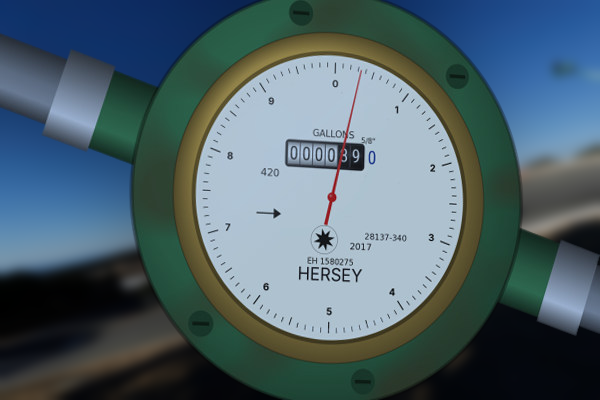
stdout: {"value": 890.3, "unit": "gal"}
